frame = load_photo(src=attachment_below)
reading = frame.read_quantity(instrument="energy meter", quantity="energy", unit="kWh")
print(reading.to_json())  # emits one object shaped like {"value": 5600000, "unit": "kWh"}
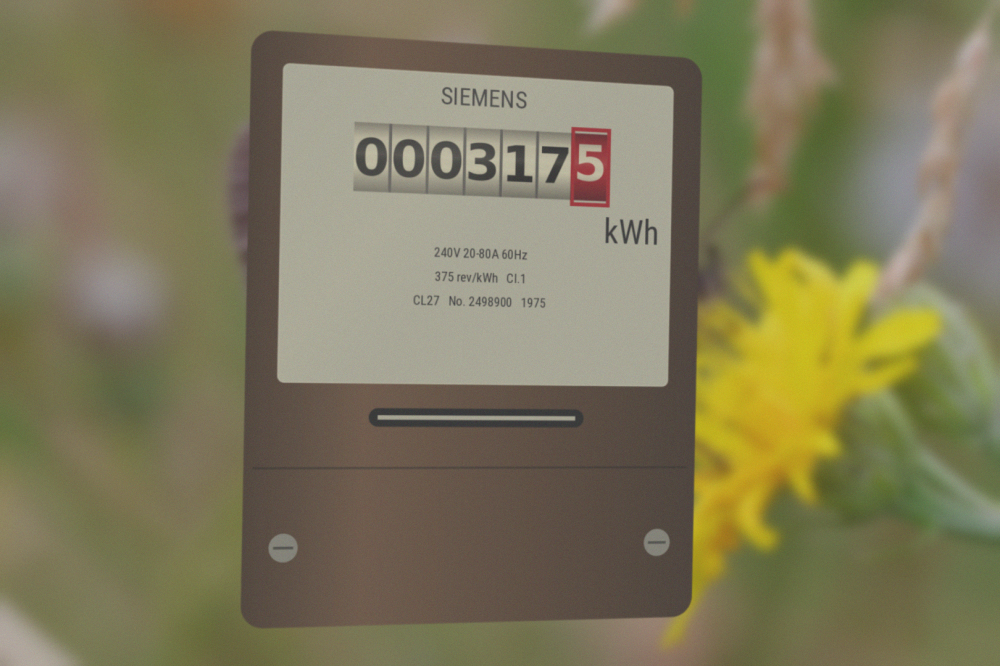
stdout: {"value": 317.5, "unit": "kWh"}
